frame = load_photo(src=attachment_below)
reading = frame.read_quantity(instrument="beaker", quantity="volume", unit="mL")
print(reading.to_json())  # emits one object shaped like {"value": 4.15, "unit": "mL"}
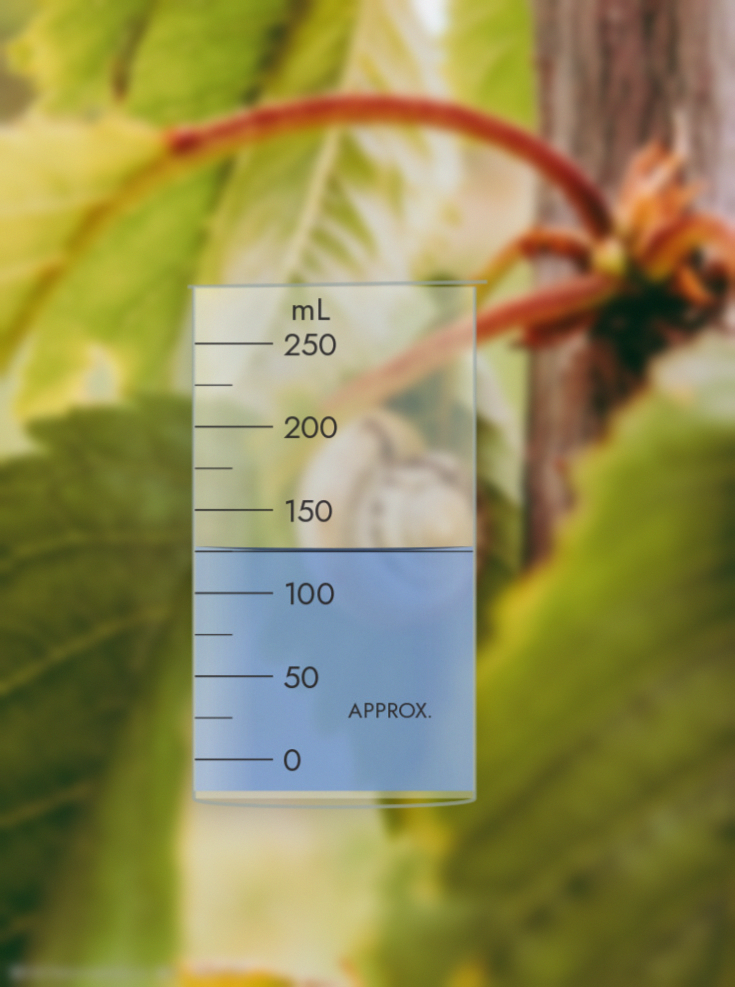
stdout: {"value": 125, "unit": "mL"}
